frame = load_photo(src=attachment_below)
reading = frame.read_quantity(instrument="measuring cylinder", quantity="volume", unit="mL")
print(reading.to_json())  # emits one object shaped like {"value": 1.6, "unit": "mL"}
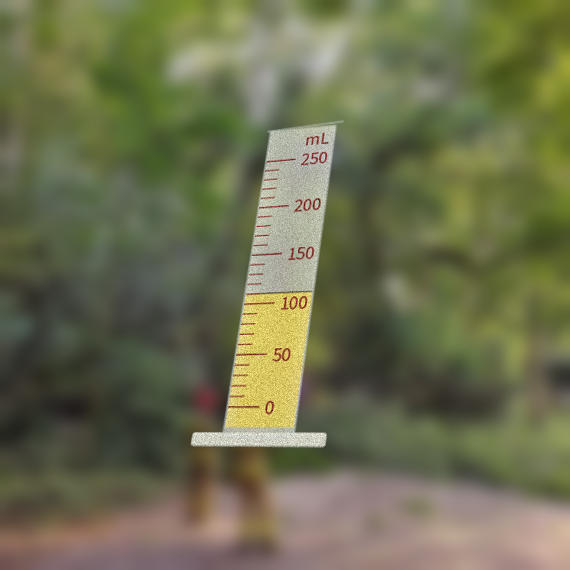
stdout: {"value": 110, "unit": "mL"}
